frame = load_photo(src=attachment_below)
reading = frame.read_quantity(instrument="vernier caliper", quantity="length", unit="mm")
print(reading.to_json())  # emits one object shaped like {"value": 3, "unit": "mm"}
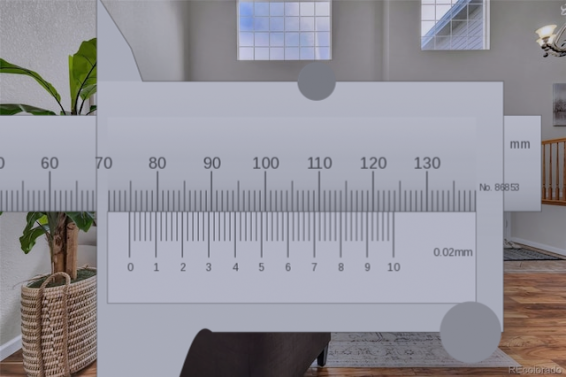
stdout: {"value": 74.8, "unit": "mm"}
